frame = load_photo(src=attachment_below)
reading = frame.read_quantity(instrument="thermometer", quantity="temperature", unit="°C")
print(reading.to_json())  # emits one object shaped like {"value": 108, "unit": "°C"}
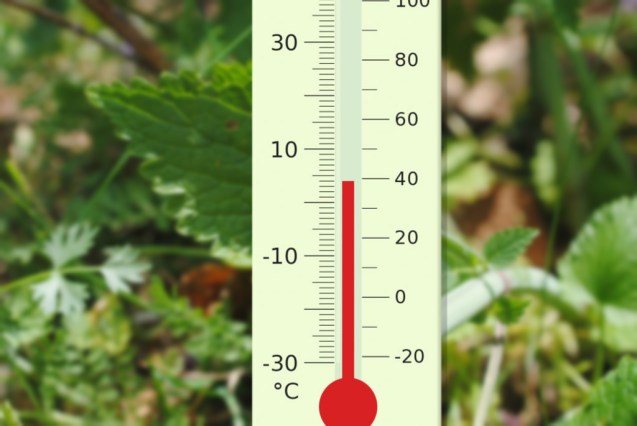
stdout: {"value": 4, "unit": "°C"}
